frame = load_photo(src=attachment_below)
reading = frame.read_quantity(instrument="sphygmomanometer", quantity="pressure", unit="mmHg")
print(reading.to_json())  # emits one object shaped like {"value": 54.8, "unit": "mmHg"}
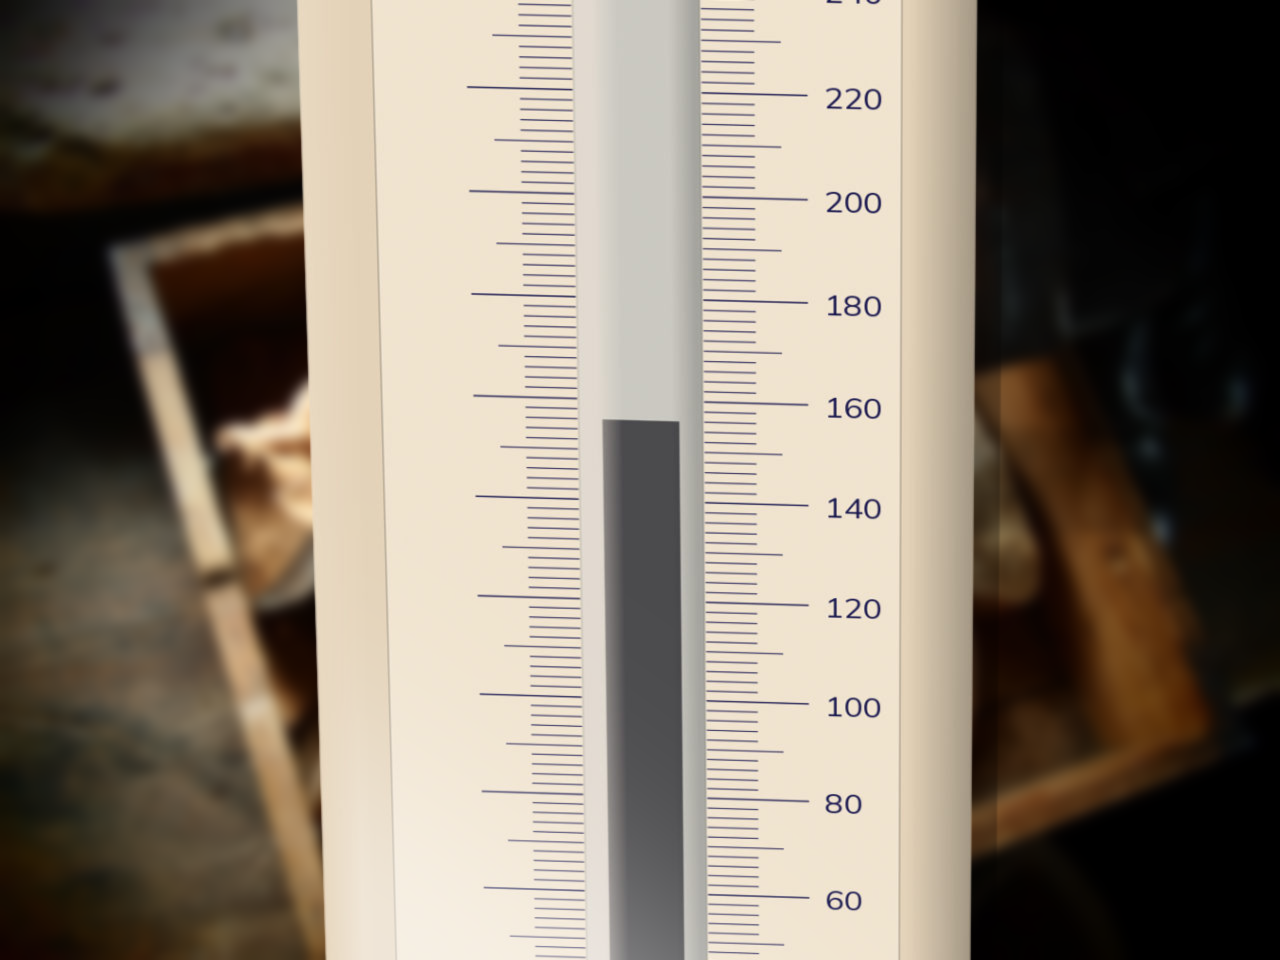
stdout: {"value": 156, "unit": "mmHg"}
